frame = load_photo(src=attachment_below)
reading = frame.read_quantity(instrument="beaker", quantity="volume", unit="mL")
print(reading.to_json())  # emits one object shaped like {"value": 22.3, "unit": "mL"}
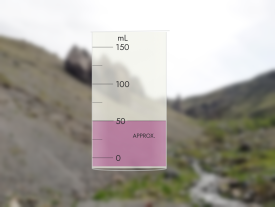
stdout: {"value": 50, "unit": "mL"}
